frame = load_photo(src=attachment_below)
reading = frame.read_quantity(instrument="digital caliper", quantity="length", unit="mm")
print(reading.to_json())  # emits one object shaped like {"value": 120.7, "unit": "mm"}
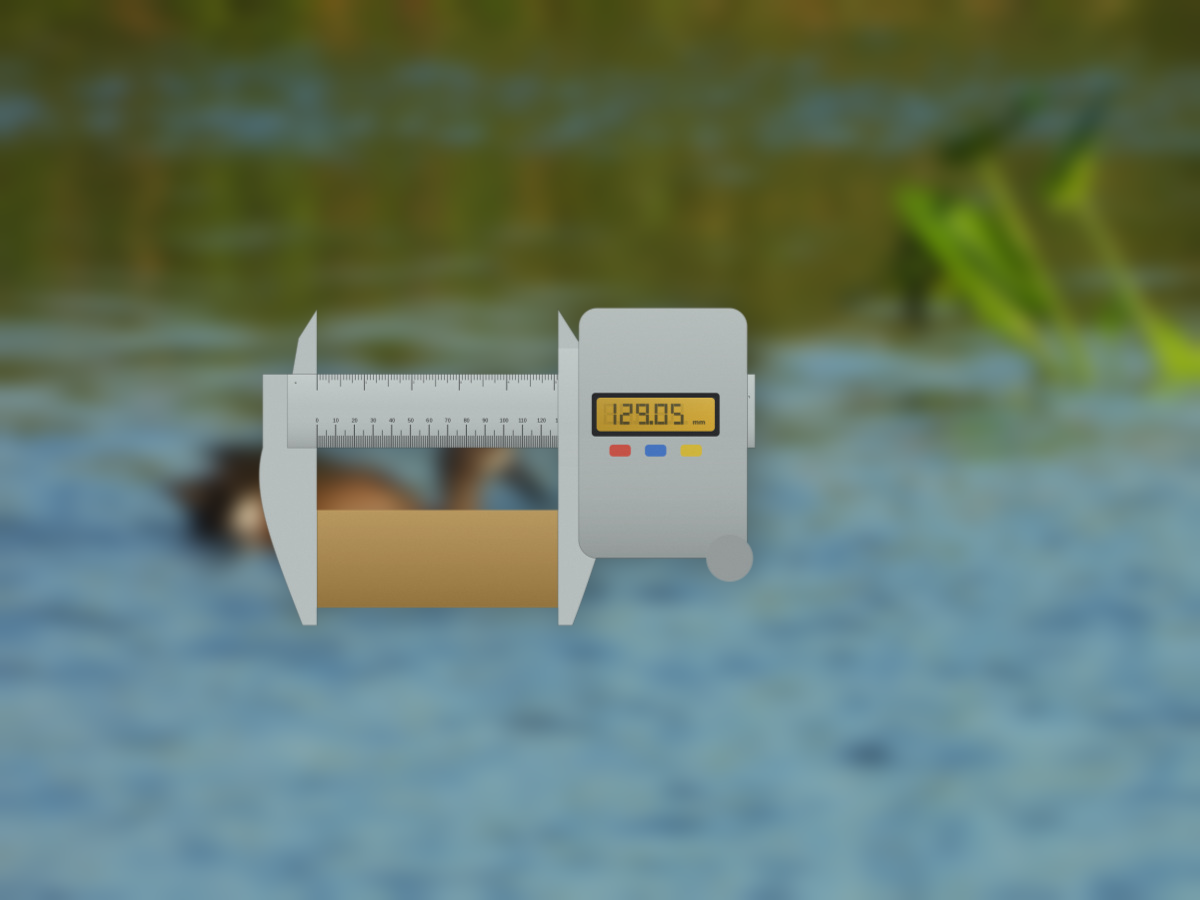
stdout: {"value": 129.05, "unit": "mm"}
